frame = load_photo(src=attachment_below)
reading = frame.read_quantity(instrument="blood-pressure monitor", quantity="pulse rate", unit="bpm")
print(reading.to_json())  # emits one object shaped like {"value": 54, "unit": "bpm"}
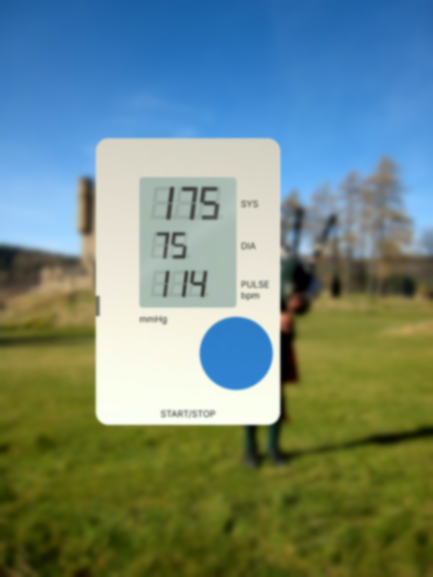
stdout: {"value": 114, "unit": "bpm"}
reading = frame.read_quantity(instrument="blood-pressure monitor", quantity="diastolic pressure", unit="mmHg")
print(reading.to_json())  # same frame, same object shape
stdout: {"value": 75, "unit": "mmHg"}
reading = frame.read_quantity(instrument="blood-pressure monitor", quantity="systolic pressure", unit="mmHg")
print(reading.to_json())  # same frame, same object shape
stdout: {"value": 175, "unit": "mmHg"}
